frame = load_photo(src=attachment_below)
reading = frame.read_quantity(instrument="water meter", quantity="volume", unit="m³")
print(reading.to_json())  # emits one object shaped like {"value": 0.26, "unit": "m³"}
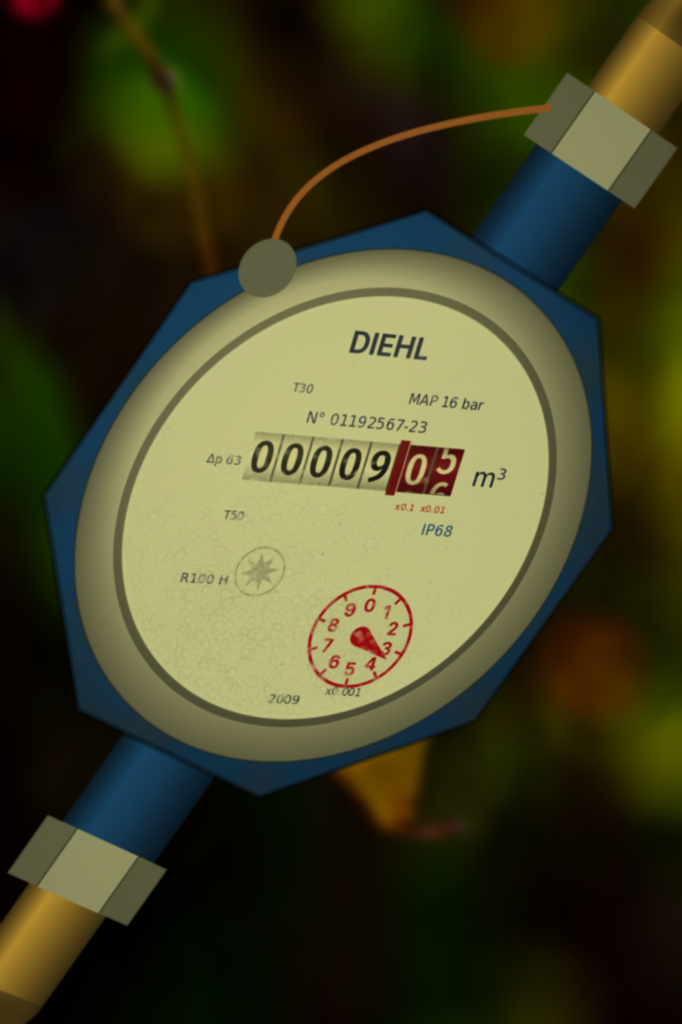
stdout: {"value": 9.053, "unit": "m³"}
